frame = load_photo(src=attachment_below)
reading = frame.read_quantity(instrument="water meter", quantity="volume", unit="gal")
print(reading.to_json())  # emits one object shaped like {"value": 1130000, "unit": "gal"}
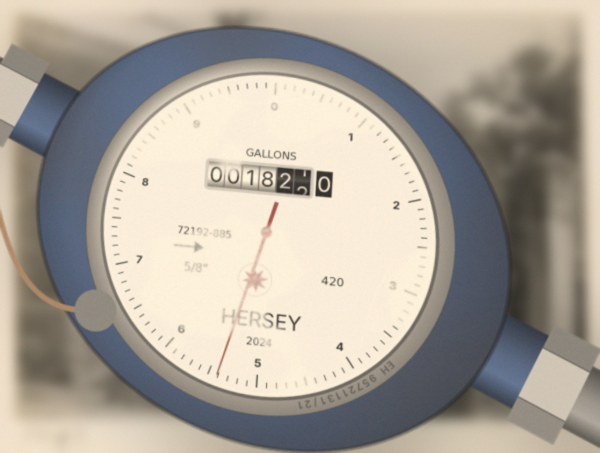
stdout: {"value": 18215.4, "unit": "gal"}
